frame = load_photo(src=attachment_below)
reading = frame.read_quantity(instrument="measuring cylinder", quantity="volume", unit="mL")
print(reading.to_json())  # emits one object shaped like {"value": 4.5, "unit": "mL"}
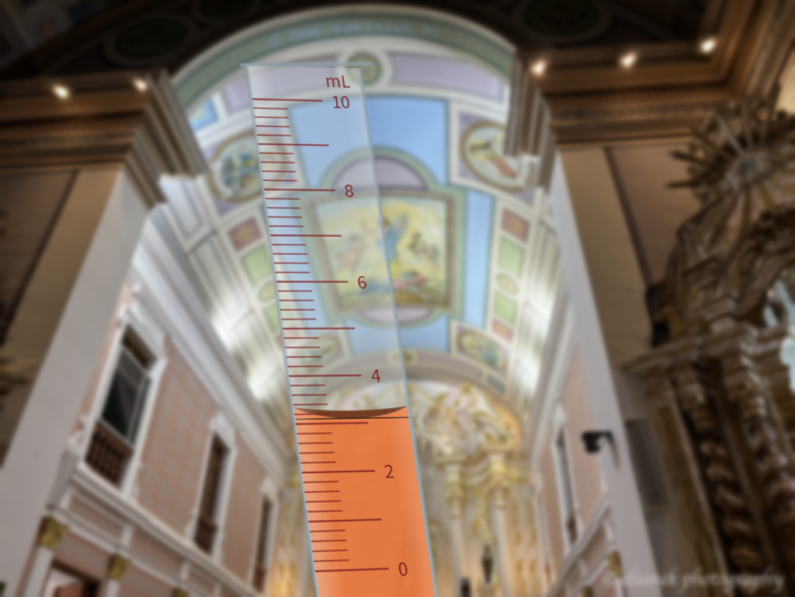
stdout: {"value": 3.1, "unit": "mL"}
